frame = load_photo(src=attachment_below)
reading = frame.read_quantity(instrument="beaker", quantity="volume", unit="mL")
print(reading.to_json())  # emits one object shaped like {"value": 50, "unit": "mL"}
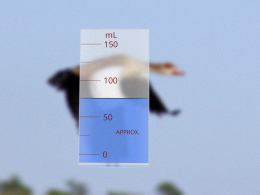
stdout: {"value": 75, "unit": "mL"}
